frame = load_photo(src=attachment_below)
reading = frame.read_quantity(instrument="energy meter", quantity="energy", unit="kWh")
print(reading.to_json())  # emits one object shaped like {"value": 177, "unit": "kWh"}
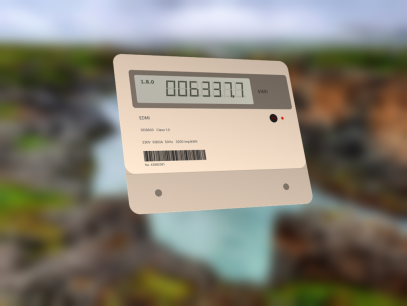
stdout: {"value": 6337.7, "unit": "kWh"}
